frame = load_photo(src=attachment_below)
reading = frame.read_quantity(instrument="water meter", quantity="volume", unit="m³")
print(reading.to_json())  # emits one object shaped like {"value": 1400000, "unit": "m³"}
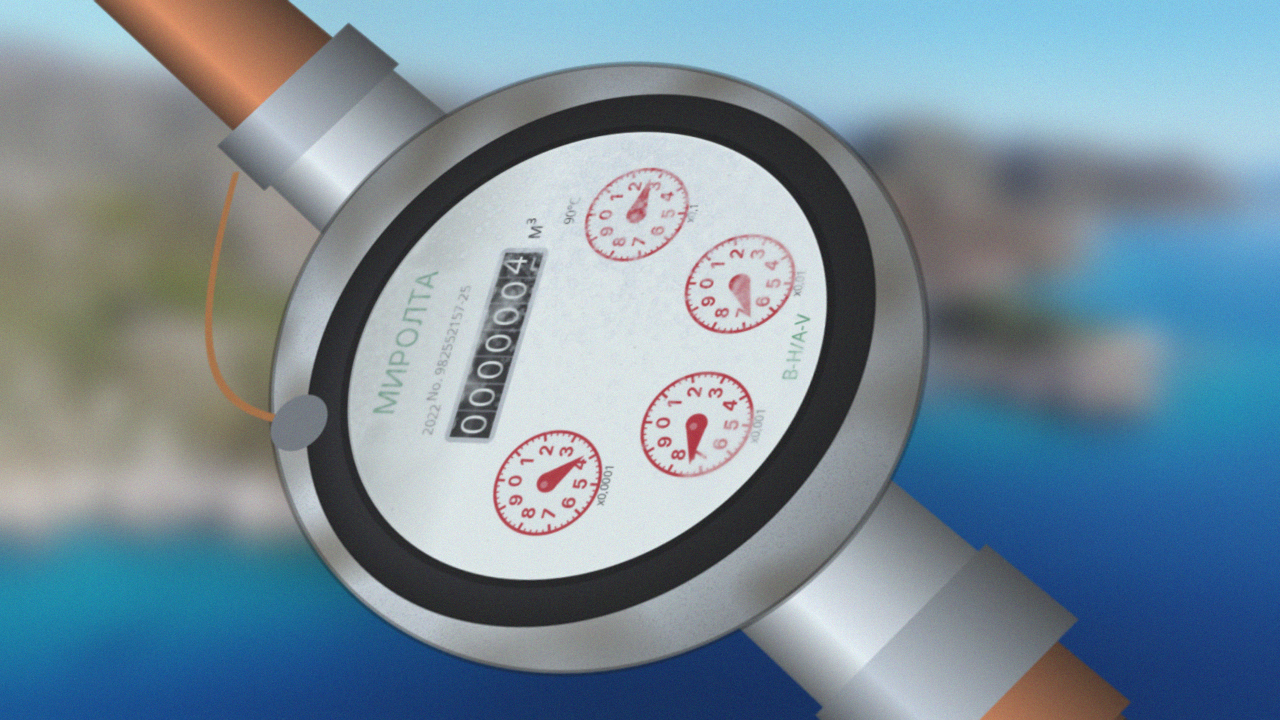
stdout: {"value": 4.2673, "unit": "m³"}
